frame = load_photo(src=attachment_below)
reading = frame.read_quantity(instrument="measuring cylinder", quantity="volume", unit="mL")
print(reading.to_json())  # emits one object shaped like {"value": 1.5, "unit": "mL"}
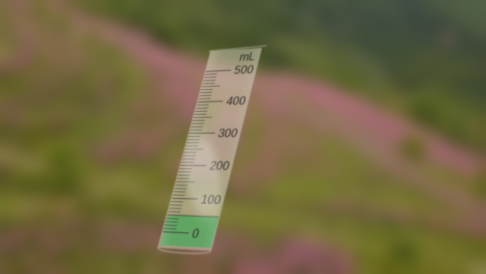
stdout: {"value": 50, "unit": "mL"}
